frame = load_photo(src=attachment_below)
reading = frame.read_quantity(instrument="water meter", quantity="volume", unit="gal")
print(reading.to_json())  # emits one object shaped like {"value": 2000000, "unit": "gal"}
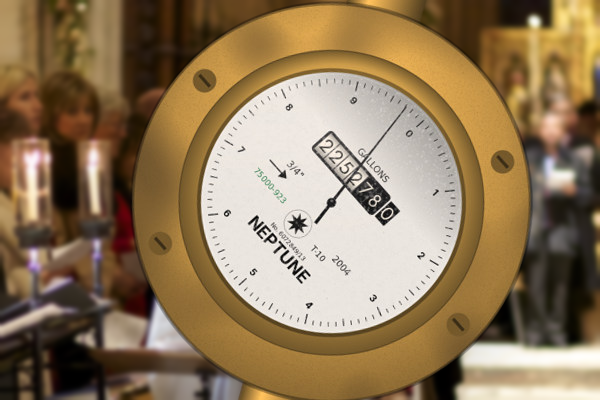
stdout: {"value": 2252779.7, "unit": "gal"}
